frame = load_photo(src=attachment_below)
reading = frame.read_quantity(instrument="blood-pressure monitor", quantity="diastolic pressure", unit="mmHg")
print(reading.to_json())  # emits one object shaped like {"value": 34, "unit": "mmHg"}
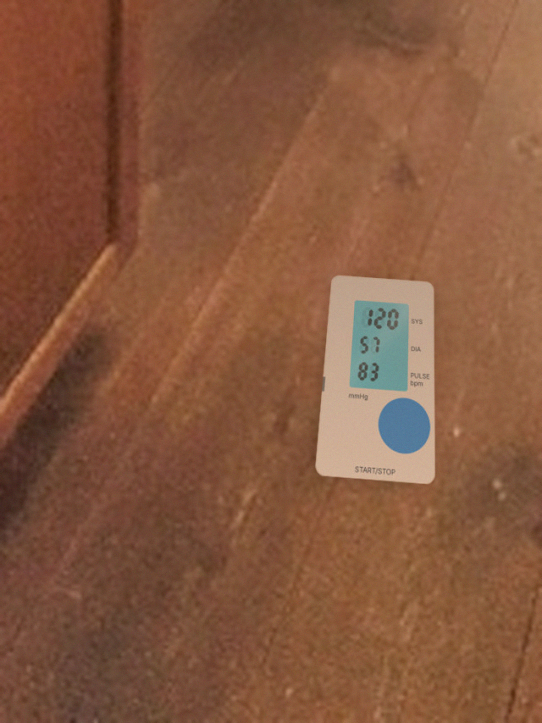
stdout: {"value": 57, "unit": "mmHg"}
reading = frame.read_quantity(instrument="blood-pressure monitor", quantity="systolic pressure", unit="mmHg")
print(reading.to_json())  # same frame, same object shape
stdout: {"value": 120, "unit": "mmHg"}
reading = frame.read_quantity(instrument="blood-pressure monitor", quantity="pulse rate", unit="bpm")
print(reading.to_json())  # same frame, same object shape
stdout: {"value": 83, "unit": "bpm"}
